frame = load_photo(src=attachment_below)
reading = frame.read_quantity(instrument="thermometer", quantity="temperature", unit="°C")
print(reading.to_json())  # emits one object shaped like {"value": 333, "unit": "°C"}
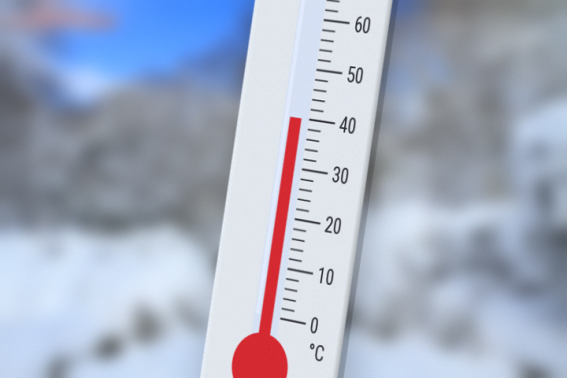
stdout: {"value": 40, "unit": "°C"}
